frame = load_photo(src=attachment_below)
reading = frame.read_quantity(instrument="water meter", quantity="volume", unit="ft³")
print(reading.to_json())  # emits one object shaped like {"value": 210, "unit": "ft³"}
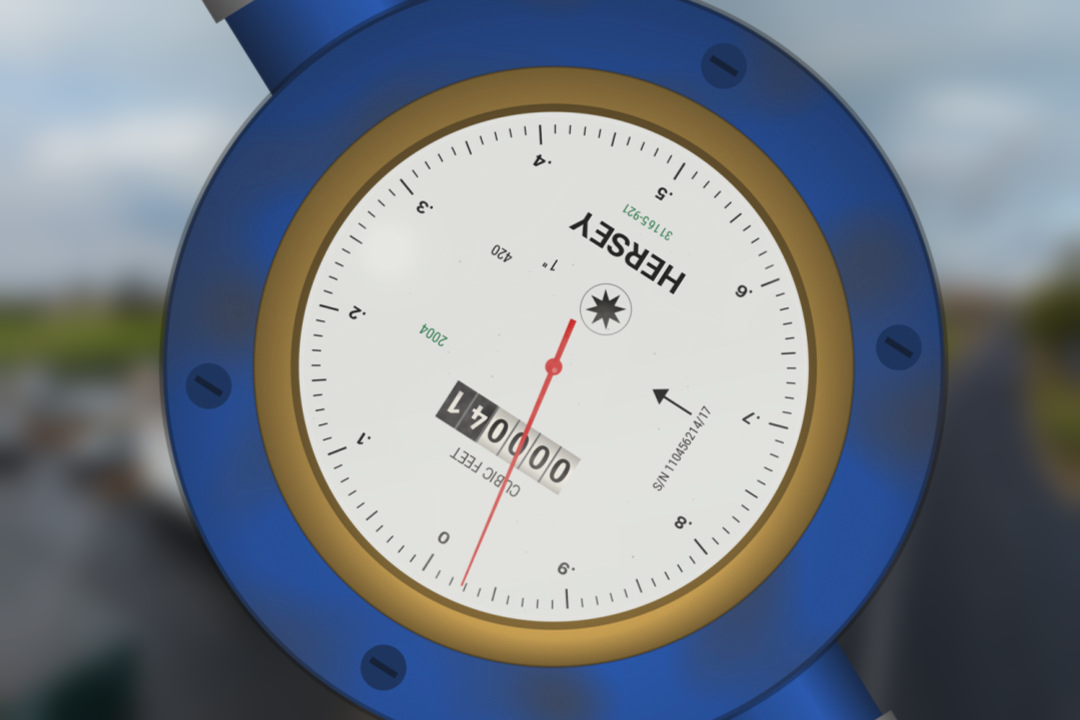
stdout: {"value": 40.97, "unit": "ft³"}
